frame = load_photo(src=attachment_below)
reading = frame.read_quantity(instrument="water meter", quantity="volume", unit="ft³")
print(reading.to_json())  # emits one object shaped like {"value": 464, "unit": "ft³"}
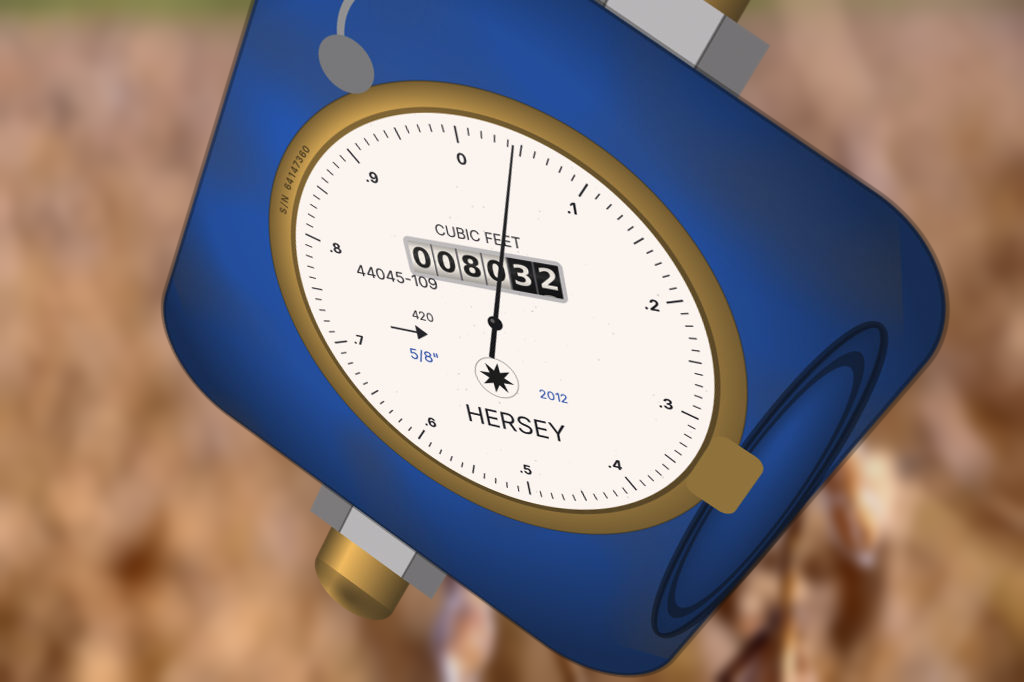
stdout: {"value": 8032.04, "unit": "ft³"}
